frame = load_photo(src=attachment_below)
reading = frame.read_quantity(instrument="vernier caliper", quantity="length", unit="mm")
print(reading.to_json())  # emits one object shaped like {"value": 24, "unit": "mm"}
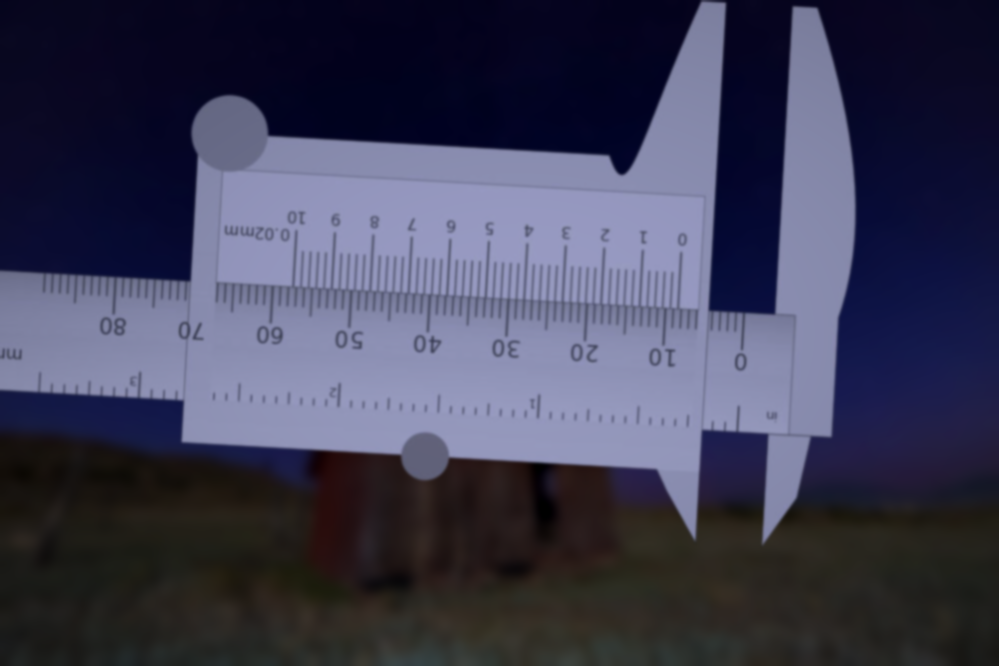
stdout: {"value": 8.4, "unit": "mm"}
